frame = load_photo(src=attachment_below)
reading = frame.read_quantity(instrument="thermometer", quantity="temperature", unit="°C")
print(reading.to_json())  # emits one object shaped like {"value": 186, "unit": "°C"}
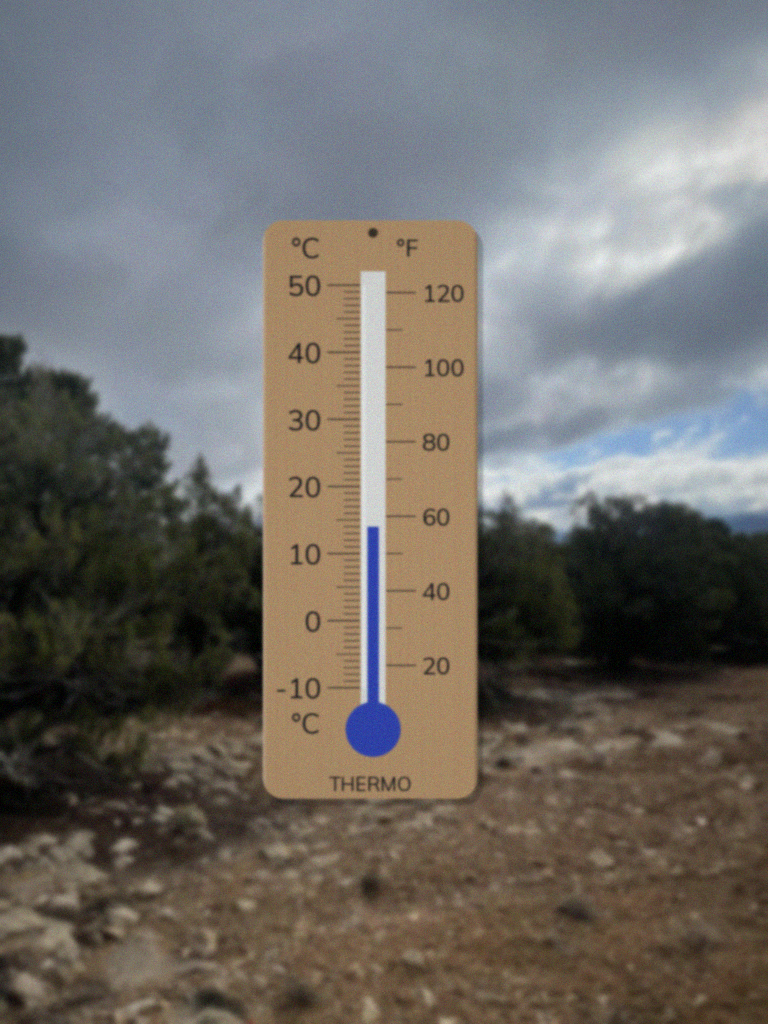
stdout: {"value": 14, "unit": "°C"}
